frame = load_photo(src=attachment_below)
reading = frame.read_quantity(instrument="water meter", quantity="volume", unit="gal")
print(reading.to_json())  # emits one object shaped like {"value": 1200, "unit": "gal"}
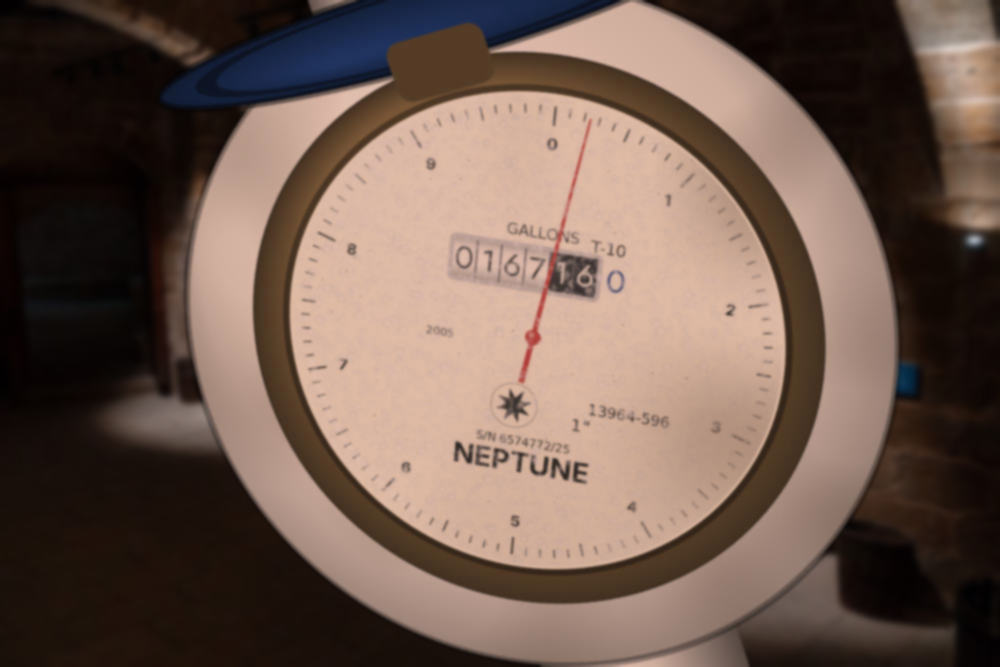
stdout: {"value": 167160.2, "unit": "gal"}
